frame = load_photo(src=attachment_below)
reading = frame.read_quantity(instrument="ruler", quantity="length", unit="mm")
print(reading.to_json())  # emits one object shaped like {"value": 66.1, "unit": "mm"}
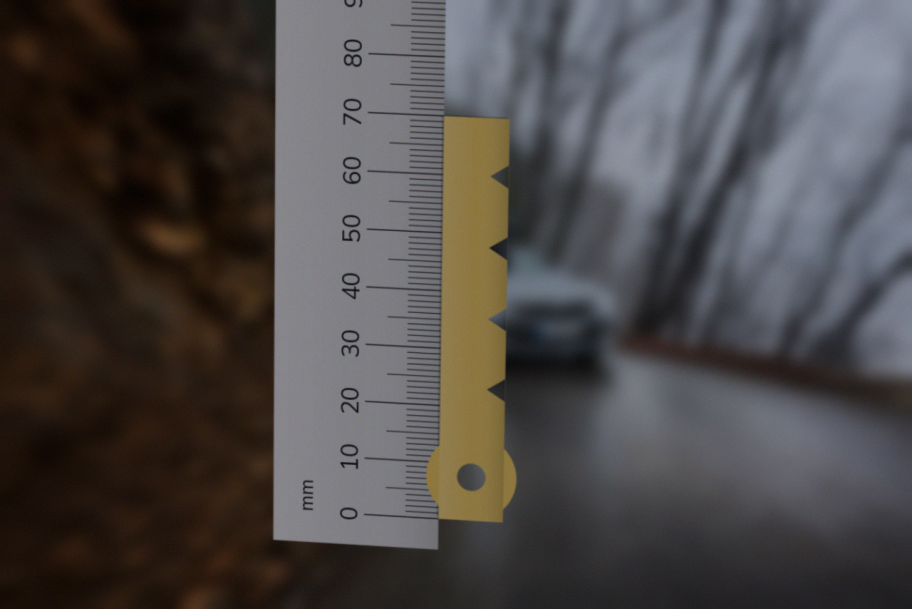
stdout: {"value": 70, "unit": "mm"}
